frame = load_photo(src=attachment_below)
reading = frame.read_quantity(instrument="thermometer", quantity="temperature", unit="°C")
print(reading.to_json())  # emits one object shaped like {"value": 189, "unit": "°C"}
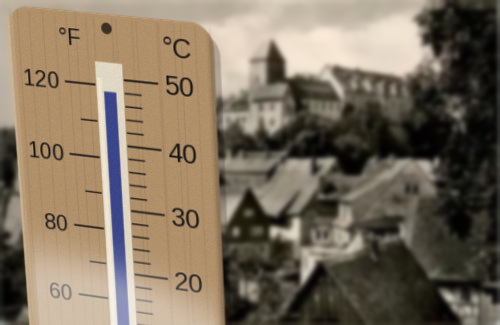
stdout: {"value": 48, "unit": "°C"}
